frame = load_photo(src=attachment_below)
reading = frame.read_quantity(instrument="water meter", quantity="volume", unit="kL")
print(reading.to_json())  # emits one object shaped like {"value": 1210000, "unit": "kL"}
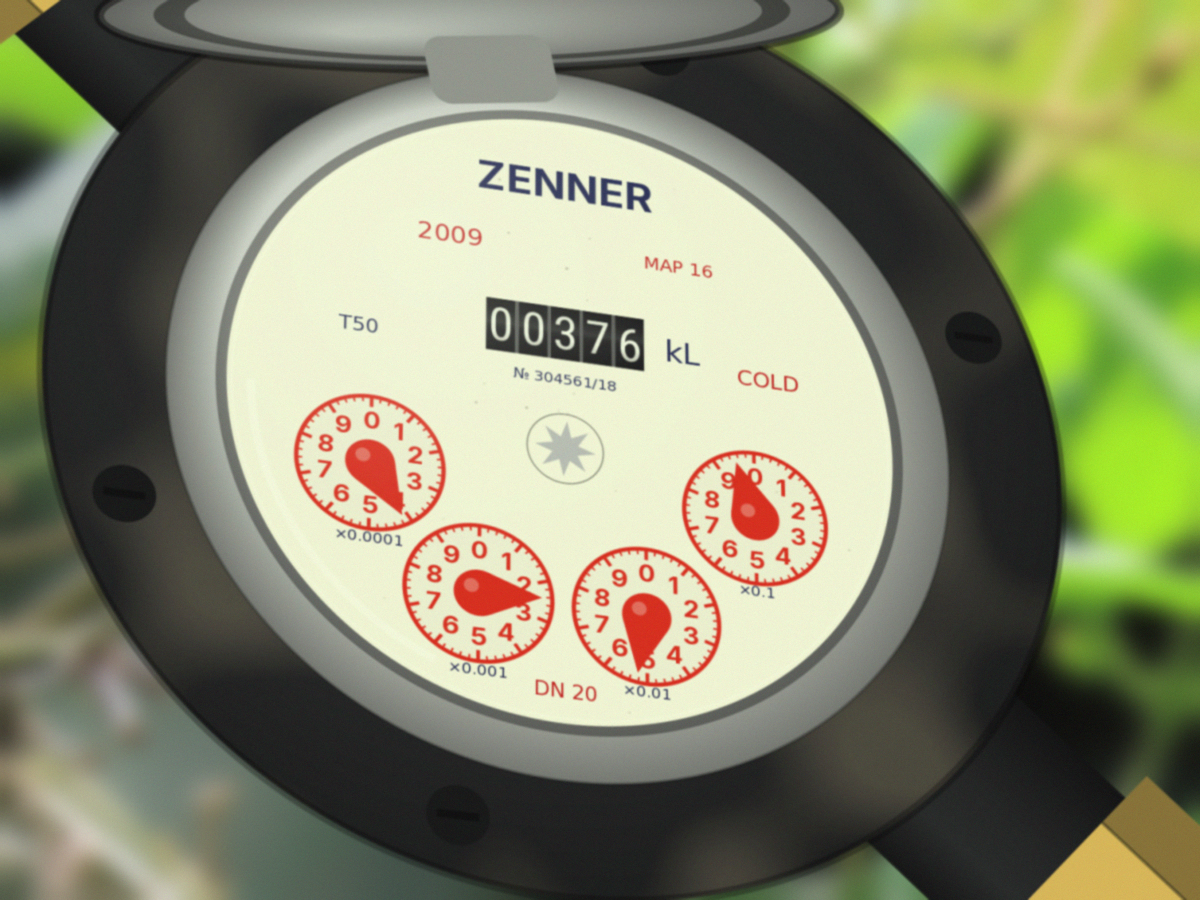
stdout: {"value": 375.9524, "unit": "kL"}
